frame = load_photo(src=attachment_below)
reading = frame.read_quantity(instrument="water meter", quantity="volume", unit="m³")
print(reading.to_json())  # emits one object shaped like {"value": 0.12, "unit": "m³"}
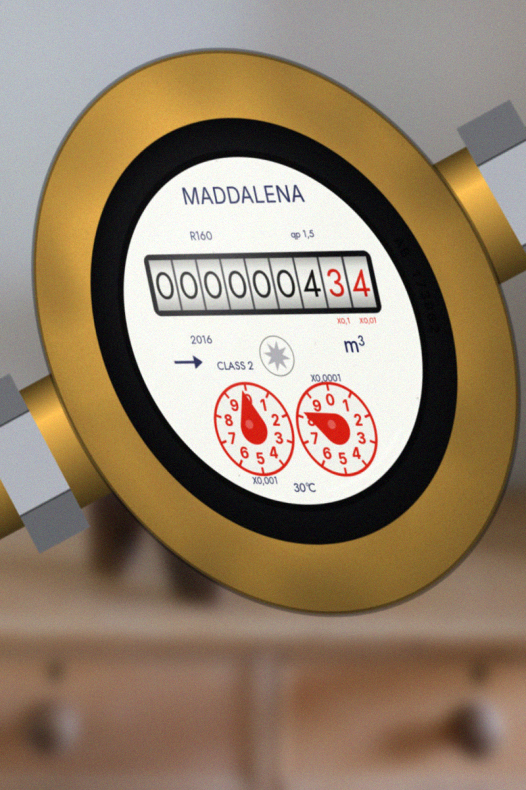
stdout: {"value": 4.3398, "unit": "m³"}
